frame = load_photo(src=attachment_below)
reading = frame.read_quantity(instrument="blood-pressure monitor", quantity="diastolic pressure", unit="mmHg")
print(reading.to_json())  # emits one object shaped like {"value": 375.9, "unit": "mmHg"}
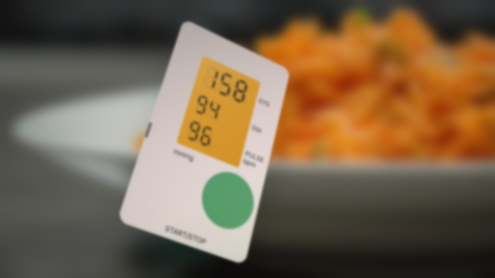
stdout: {"value": 94, "unit": "mmHg"}
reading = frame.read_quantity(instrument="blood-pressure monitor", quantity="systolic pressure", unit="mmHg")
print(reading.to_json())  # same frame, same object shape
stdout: {"value": 158, "unit": "mmHg"}
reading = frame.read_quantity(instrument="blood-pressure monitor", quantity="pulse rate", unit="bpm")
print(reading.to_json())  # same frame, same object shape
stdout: {"value": 96, "unit": "bpm"}
